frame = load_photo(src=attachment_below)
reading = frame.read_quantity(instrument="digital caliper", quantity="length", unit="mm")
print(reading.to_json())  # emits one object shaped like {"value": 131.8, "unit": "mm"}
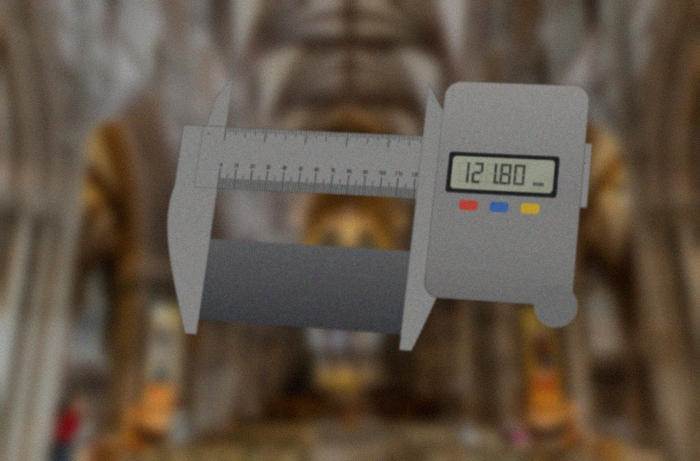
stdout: {"value": 121.80, "unit": "mm"}
